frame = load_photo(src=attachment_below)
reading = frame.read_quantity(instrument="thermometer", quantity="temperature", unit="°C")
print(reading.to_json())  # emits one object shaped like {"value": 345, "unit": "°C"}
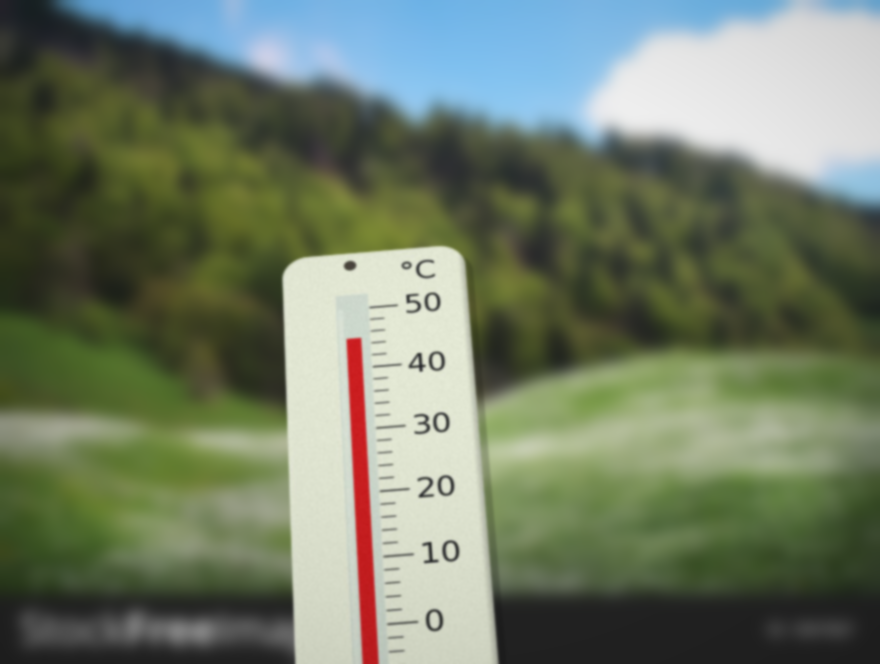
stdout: {"value": 45, "unit": "°C"}
